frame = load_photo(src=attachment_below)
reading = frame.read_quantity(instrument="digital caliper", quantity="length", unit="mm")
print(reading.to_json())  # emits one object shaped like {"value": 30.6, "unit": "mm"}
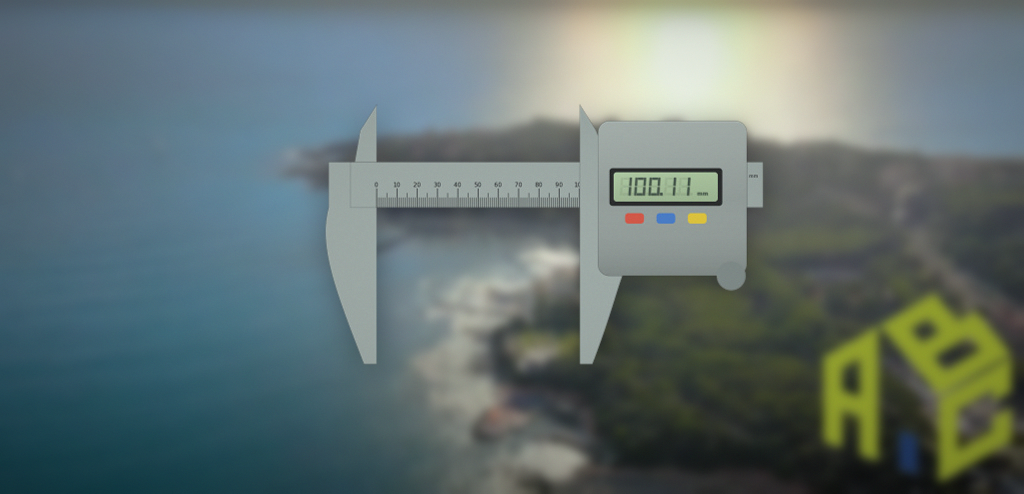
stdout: {"value": 100.11, "unit": "mm"}
